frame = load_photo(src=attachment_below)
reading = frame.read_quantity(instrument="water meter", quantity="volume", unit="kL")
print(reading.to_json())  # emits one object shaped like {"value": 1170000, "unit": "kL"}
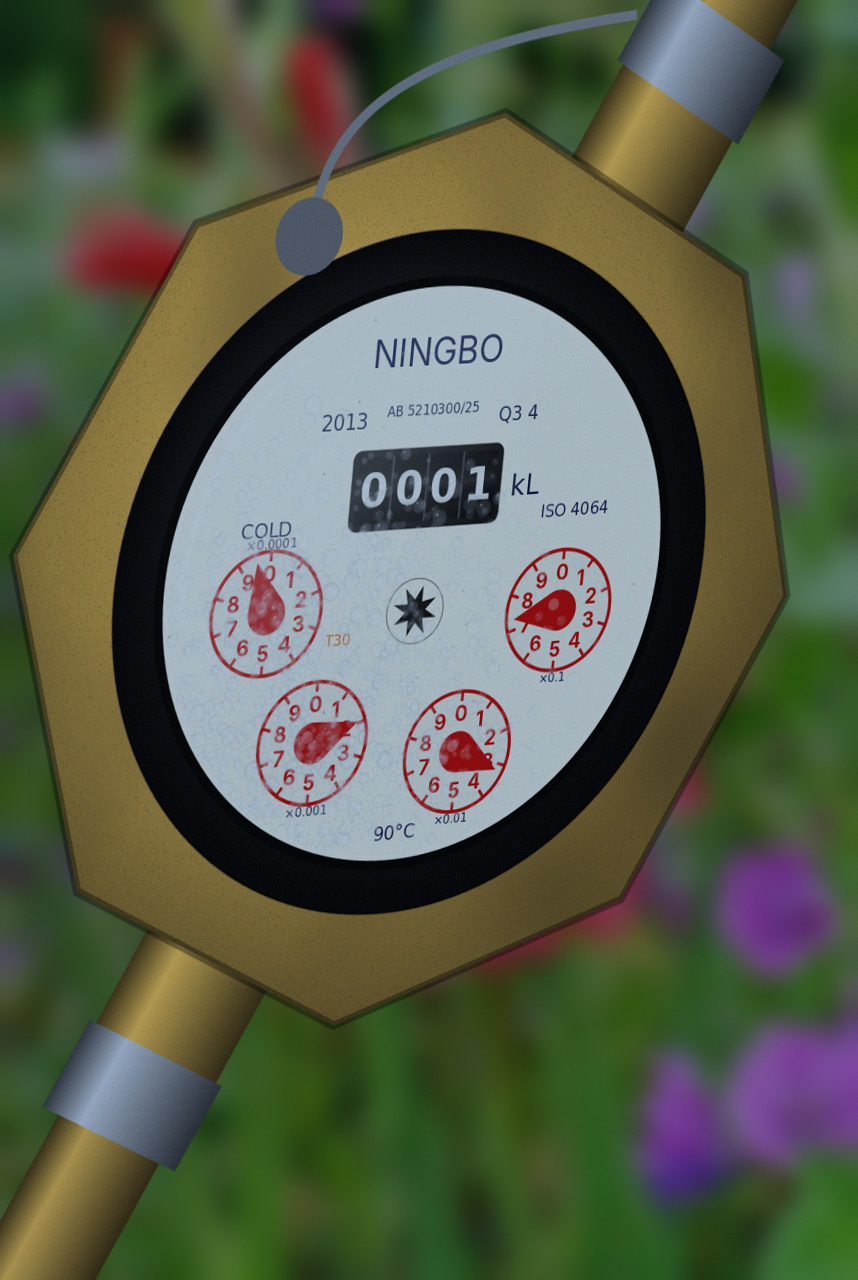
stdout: {"value": 1.7319, "unit": "kL"}
